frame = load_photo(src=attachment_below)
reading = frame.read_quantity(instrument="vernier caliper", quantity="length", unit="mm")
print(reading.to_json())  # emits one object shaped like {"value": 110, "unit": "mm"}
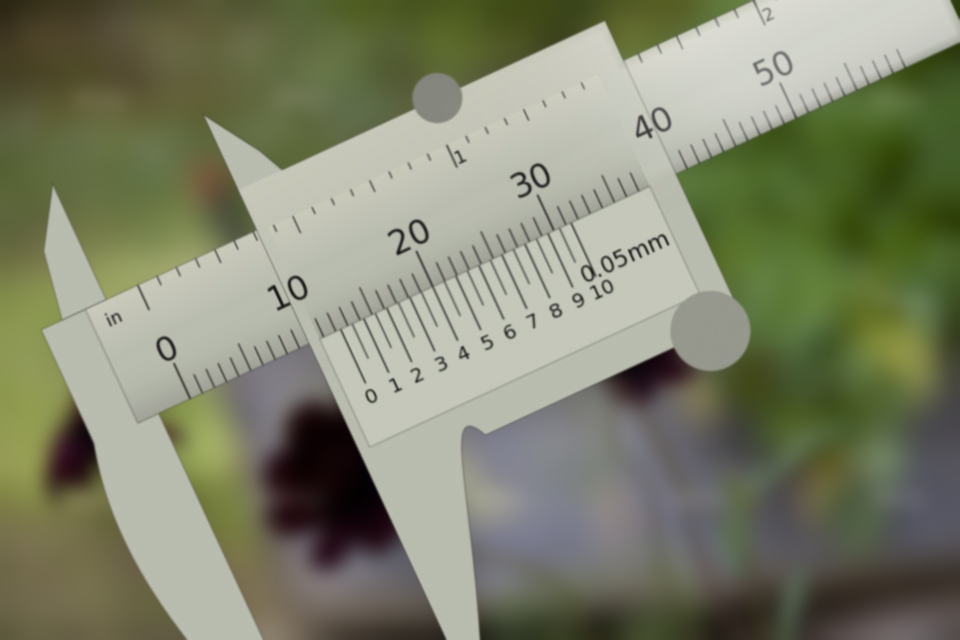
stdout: {"value": 12.4, "unit": "mm"}
